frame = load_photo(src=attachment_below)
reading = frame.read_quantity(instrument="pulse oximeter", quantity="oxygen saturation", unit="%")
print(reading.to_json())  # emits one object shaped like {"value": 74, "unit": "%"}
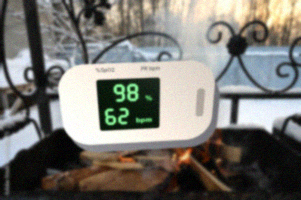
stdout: {"value": 98, "unit": "%"}
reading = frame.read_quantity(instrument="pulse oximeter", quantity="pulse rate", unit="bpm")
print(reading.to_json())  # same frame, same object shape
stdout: {"value": 62, "unit": "bpm"}
